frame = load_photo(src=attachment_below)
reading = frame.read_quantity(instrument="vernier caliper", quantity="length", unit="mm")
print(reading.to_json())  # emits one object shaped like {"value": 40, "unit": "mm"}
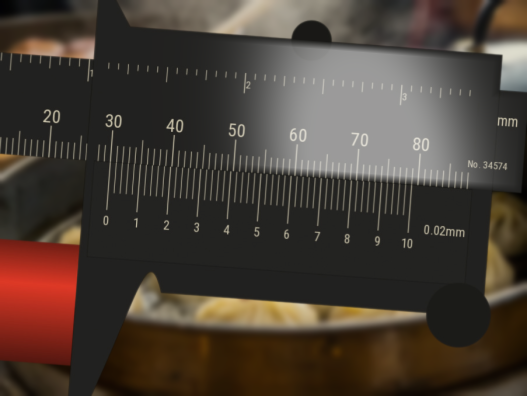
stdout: {"value": 30.0, "unit": "mm"}
